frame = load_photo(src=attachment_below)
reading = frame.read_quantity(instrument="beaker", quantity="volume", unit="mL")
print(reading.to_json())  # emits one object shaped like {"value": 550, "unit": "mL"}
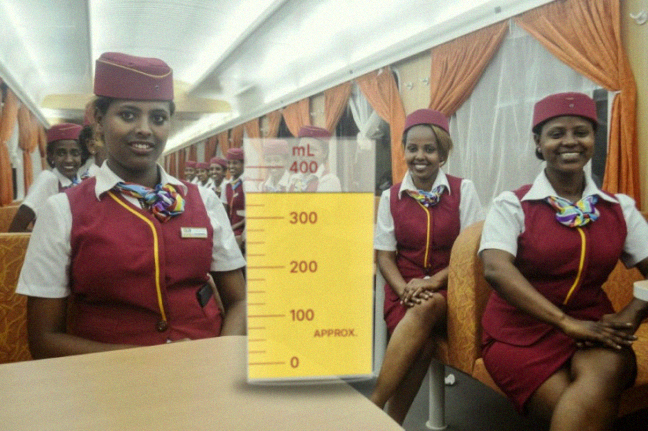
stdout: {"value": 350, "unit": "mL"}
